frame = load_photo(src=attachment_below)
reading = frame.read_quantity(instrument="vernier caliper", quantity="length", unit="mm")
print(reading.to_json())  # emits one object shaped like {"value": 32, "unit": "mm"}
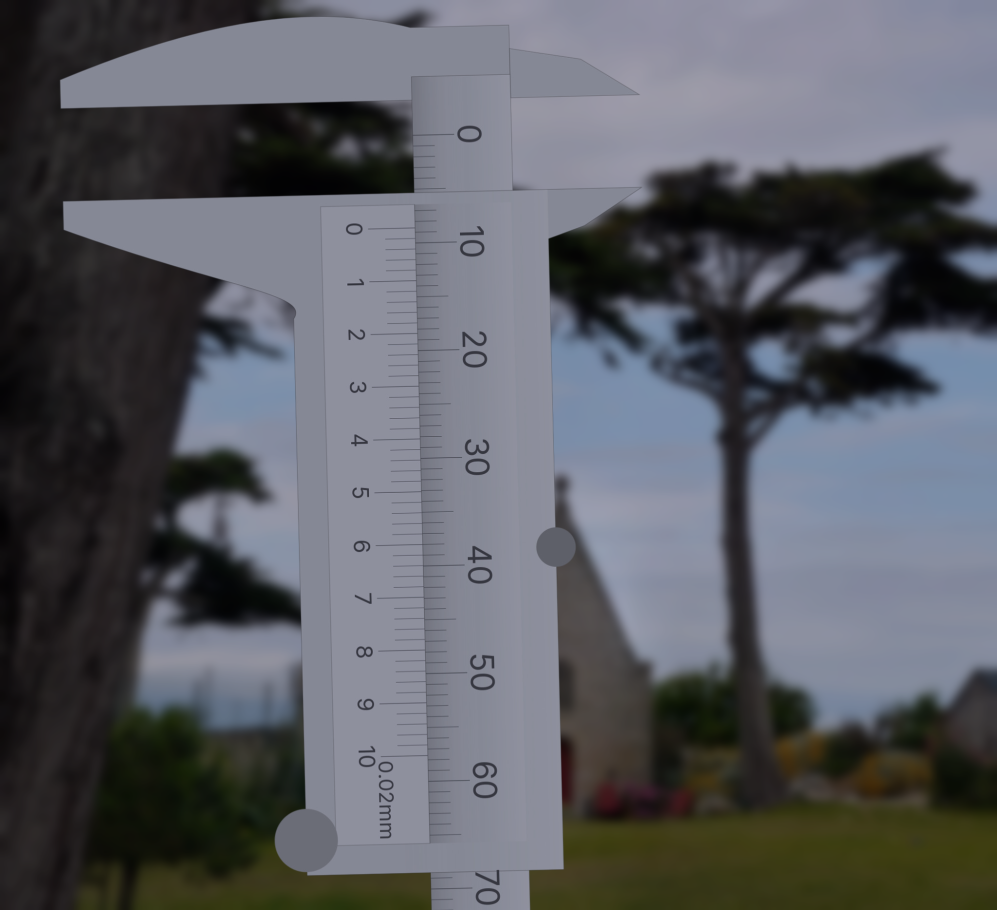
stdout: {"value": 8.6, "unit": "mm"}
